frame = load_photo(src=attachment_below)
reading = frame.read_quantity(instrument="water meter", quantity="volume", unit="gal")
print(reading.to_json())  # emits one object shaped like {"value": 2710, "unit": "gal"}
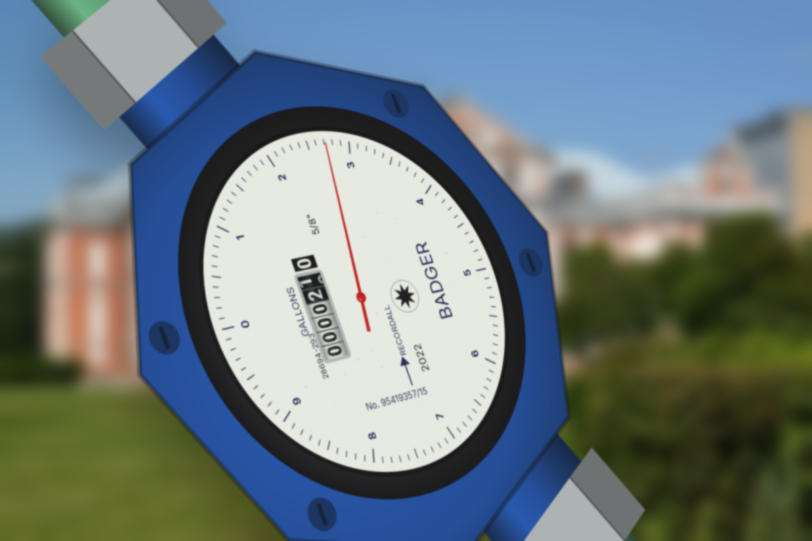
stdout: {"value": 212.7, "unit": "gal"}
